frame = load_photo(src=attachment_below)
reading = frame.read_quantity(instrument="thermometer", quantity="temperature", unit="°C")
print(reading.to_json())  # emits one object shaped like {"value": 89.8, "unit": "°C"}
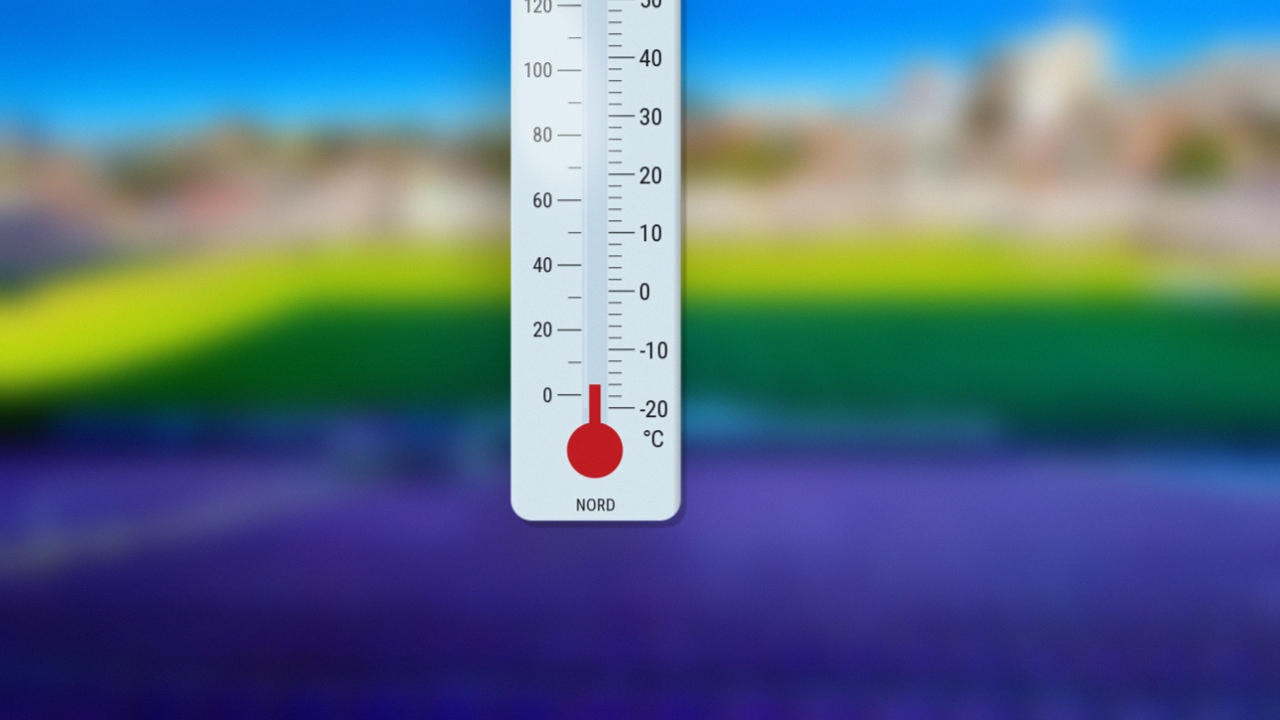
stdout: {"value": -16, "unit": "°C"}
